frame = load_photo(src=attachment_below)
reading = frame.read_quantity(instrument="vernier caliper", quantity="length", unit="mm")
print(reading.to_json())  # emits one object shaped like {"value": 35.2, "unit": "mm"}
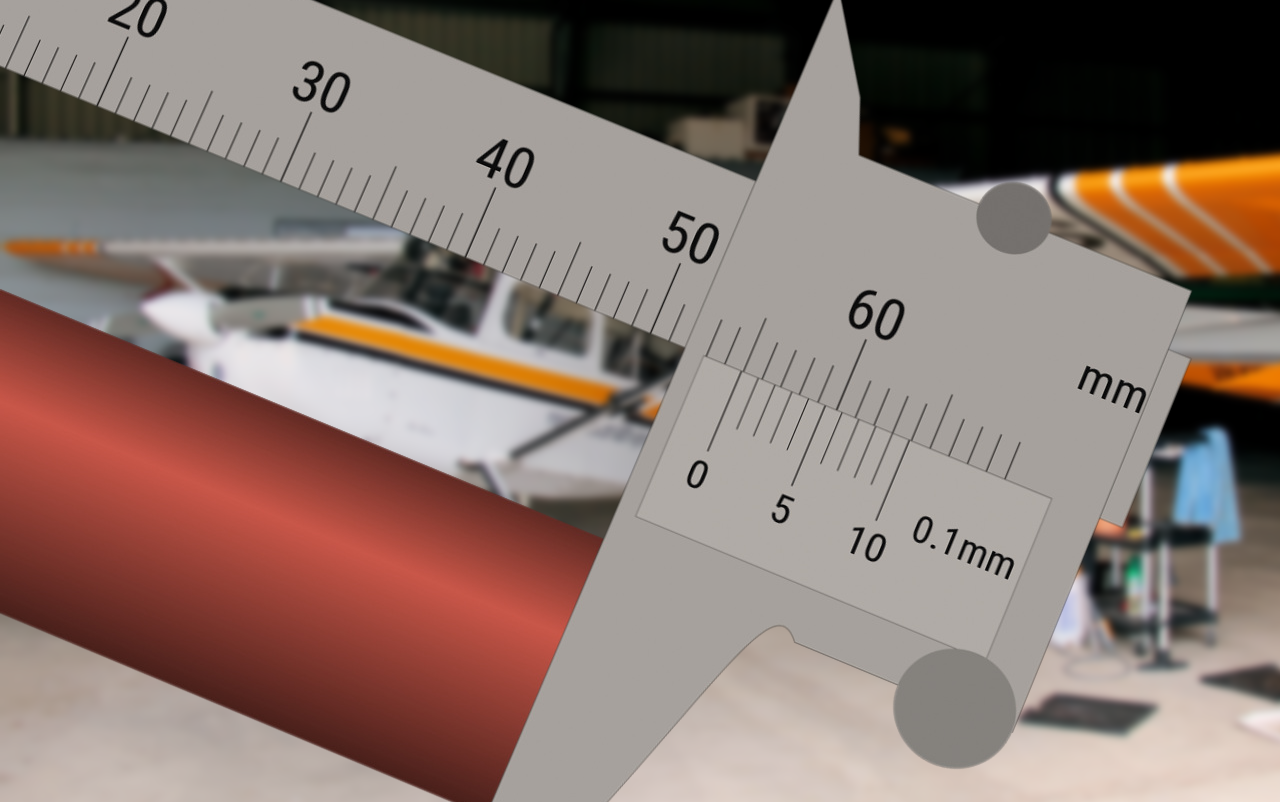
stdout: {"value": 54.9, "unit": "mm"}
